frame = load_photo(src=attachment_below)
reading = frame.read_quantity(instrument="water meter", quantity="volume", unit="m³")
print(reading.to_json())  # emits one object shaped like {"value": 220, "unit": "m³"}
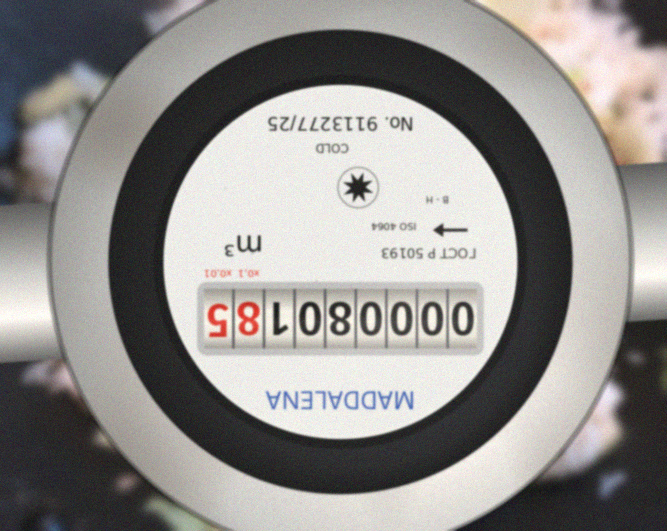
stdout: {"value": 801.85, "unit": "m³"}
